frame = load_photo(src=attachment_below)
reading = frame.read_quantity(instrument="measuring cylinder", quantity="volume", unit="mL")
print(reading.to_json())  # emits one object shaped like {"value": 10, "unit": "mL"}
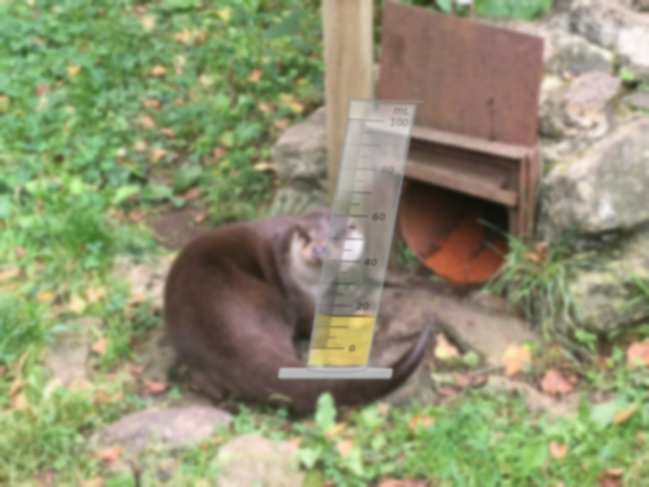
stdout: {"value": 15, "unit": "mL"}
